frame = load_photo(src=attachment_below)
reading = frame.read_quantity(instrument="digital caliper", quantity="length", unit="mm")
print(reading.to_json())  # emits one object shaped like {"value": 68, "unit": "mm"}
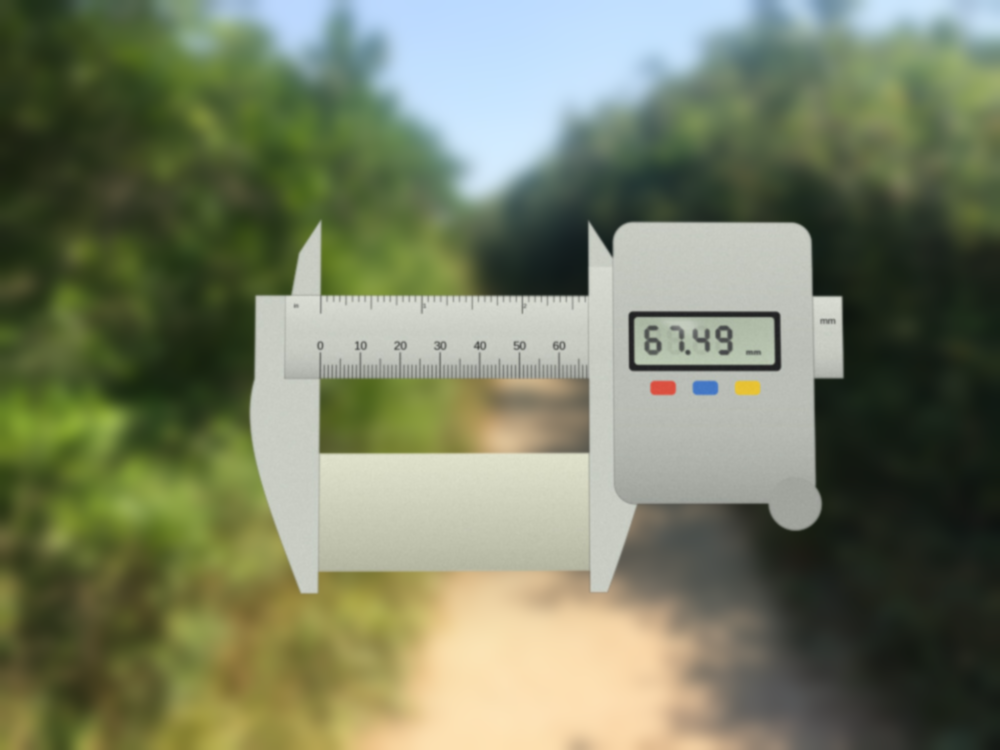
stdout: {"value": 67.49, "unit": "mm"}
